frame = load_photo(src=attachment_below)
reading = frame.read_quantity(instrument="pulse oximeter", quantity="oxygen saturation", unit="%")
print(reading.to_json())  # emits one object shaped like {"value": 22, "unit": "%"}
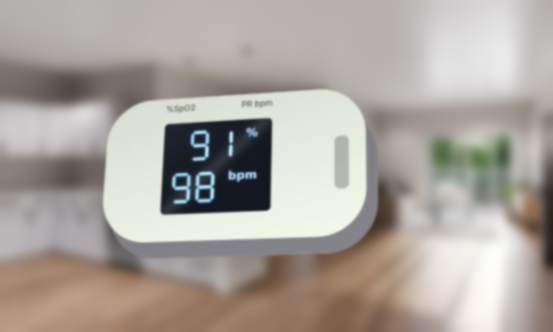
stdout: {"value": 91, "unit": "%"}
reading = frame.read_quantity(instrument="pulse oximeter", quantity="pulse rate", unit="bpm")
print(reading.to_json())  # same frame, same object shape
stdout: {"value": 98, "unit": "bpm"}
